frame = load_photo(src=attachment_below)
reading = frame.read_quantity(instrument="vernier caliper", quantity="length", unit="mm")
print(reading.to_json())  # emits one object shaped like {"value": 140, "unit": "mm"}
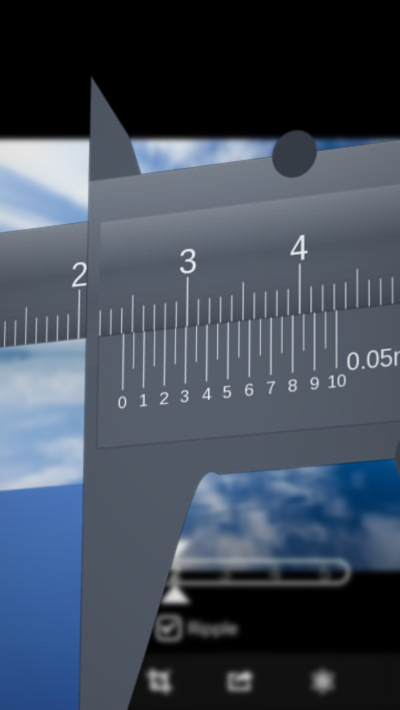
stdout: {"value": 24.2, "unit": "mm"}
